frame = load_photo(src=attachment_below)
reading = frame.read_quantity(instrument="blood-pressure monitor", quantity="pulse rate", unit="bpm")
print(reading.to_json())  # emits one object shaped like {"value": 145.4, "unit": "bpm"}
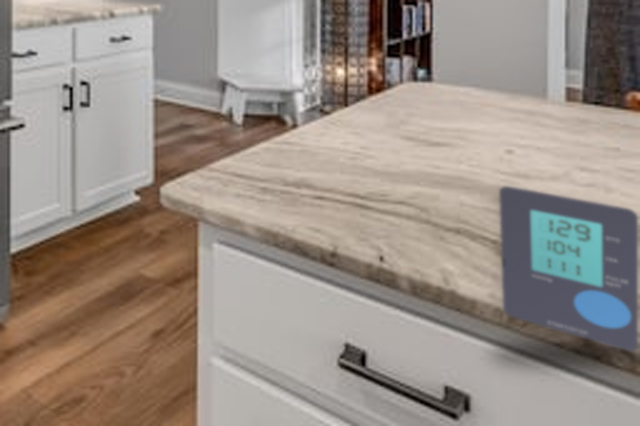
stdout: {"value": 111, "unit": "bpm"}
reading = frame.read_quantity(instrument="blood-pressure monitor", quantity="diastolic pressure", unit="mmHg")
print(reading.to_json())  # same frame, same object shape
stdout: {"value": 104, "unit": "mmHg"}
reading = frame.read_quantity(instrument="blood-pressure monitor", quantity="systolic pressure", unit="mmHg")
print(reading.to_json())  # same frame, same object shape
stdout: {"value": 129, "unit": "mmHg"}
